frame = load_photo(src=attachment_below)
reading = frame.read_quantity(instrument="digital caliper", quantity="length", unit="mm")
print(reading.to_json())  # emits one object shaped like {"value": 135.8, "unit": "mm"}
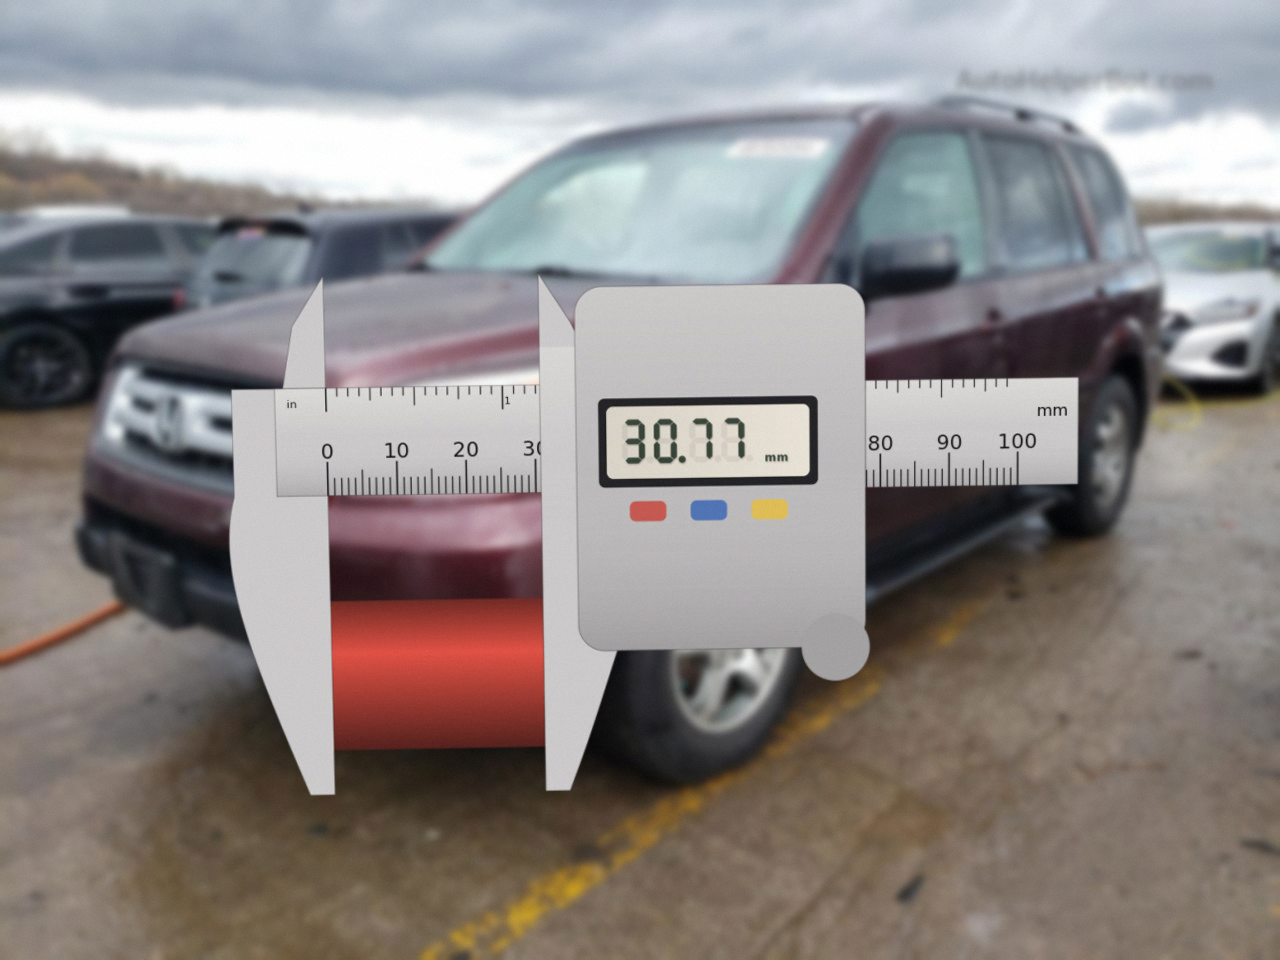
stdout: {"value": 30.77, "unit": "mm"}
